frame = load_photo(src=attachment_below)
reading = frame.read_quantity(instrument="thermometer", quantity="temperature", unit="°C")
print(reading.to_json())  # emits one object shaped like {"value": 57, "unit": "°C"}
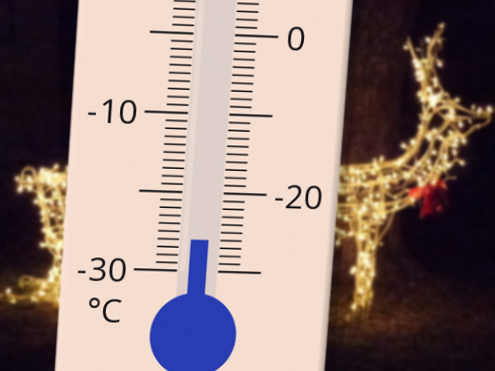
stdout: {"value": -26, "unit": "°C"}
